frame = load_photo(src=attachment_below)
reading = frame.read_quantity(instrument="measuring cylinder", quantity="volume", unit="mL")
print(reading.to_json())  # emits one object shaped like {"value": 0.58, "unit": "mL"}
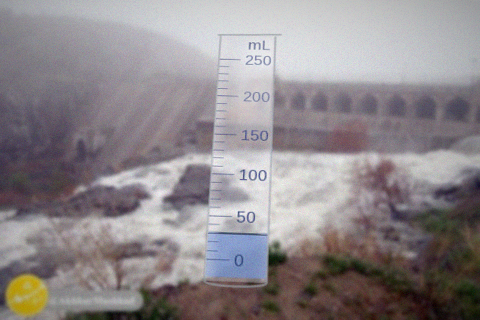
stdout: {"value": 30, "unit": "mL"}
